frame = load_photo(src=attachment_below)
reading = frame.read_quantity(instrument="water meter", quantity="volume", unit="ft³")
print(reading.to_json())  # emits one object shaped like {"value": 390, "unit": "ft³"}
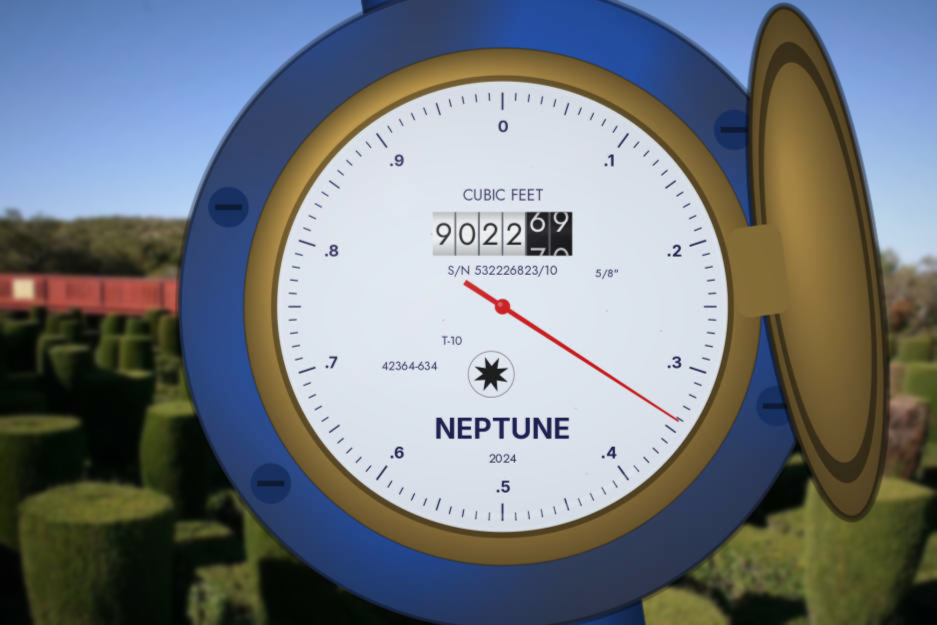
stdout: {"value": 902269.34, "unit": "ft³"}
